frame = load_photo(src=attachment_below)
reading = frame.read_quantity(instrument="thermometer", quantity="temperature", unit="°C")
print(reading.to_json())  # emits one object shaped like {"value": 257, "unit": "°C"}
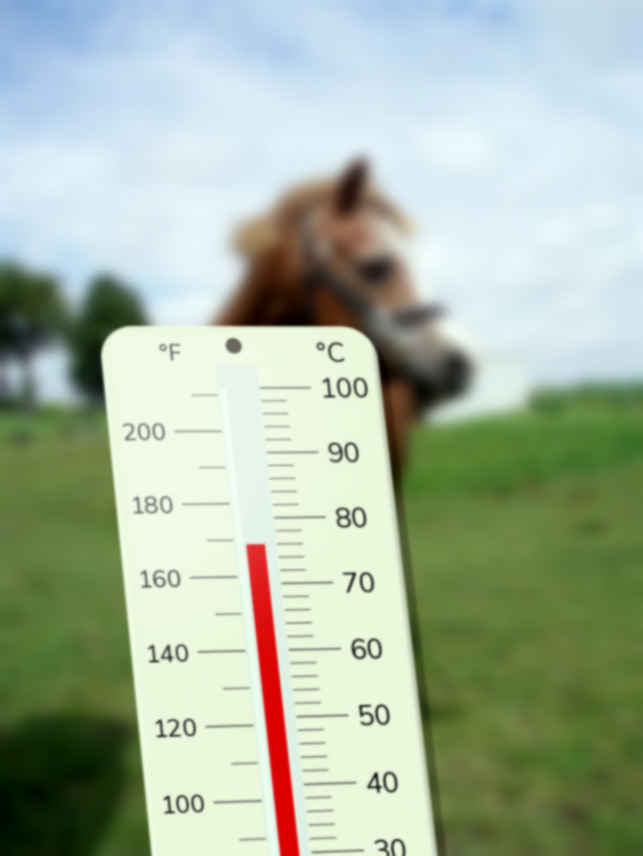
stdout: {"value": 76, "unit": "°C"}
